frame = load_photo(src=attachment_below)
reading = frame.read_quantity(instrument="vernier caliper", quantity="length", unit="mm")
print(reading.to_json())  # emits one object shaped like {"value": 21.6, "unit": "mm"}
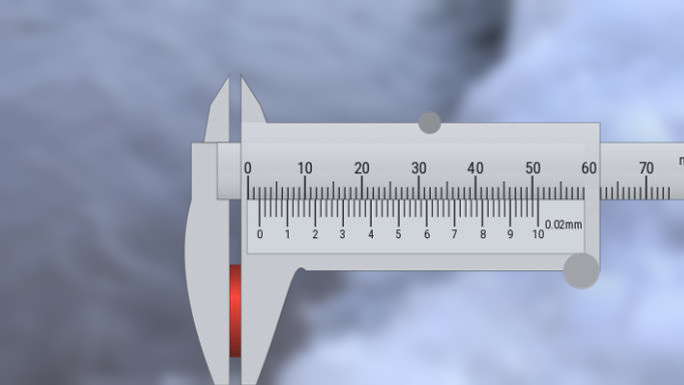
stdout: {"value": 2.0, "unit": "mm"}
